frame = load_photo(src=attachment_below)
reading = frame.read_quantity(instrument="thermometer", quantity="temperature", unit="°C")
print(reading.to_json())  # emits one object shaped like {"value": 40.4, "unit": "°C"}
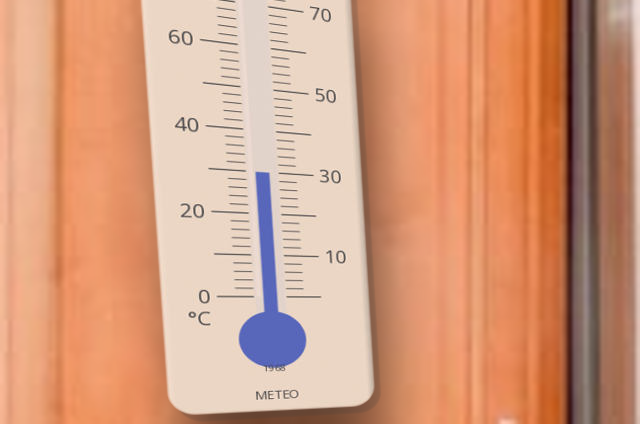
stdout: {"value": 30, "unit": "°C"}
